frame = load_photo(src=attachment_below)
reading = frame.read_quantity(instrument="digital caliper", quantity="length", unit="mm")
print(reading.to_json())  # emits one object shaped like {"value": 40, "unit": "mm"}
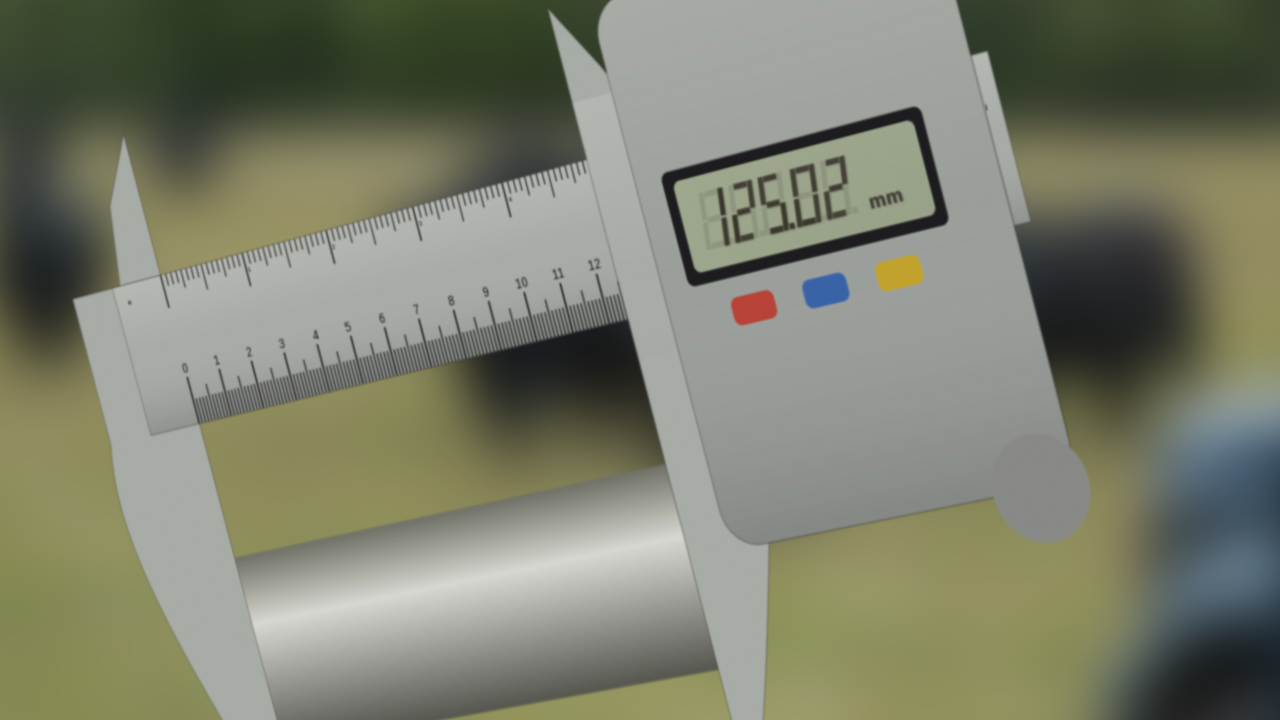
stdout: {"value": 125.02, "unit": "mm"}
